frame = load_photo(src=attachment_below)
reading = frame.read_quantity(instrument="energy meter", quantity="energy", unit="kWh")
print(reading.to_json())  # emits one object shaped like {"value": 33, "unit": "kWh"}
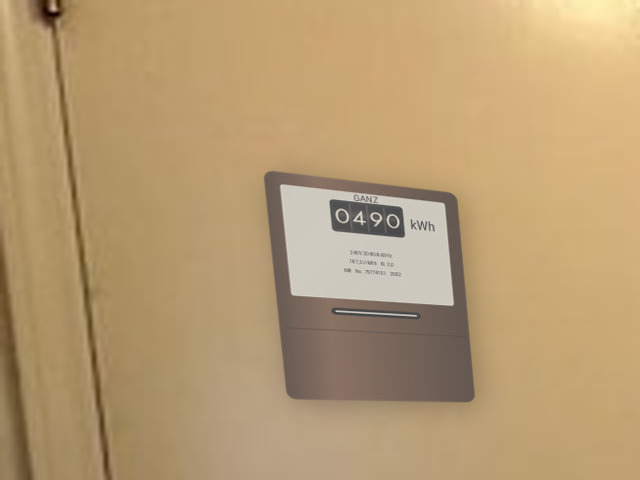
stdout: {"value": 490, "unit": "kWh"}
